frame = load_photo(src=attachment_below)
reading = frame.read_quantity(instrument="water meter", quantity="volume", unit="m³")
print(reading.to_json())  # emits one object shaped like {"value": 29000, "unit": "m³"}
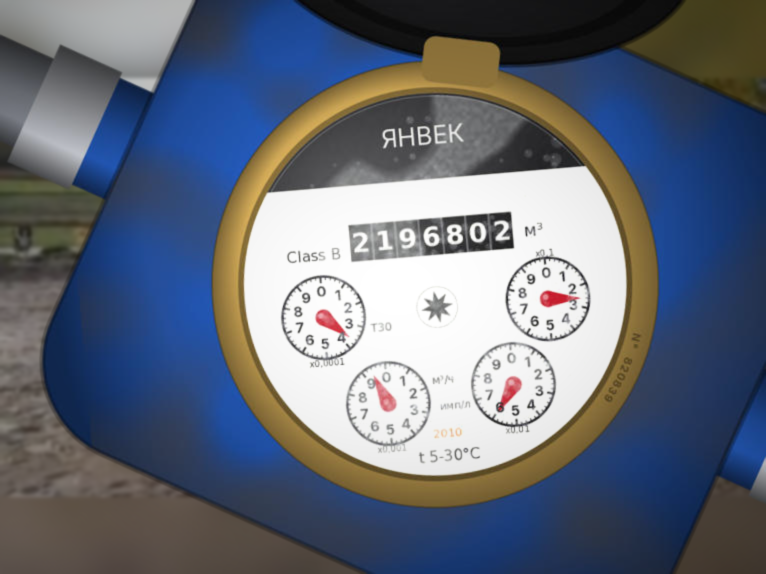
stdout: {"value": 2196802.2593, "unit": "m³"}
